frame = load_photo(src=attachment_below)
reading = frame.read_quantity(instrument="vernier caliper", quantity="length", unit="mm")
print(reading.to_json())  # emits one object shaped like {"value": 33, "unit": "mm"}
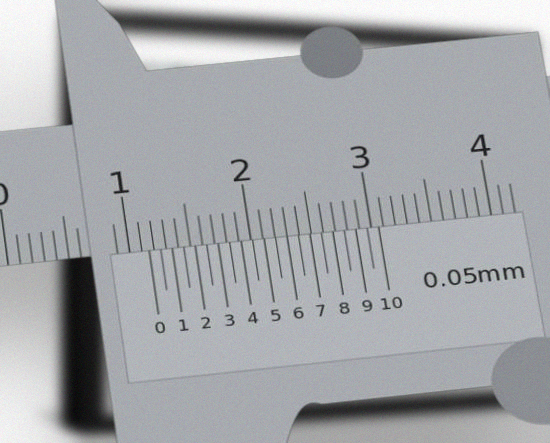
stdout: {"value": 11.6, "unit": "mm"}
